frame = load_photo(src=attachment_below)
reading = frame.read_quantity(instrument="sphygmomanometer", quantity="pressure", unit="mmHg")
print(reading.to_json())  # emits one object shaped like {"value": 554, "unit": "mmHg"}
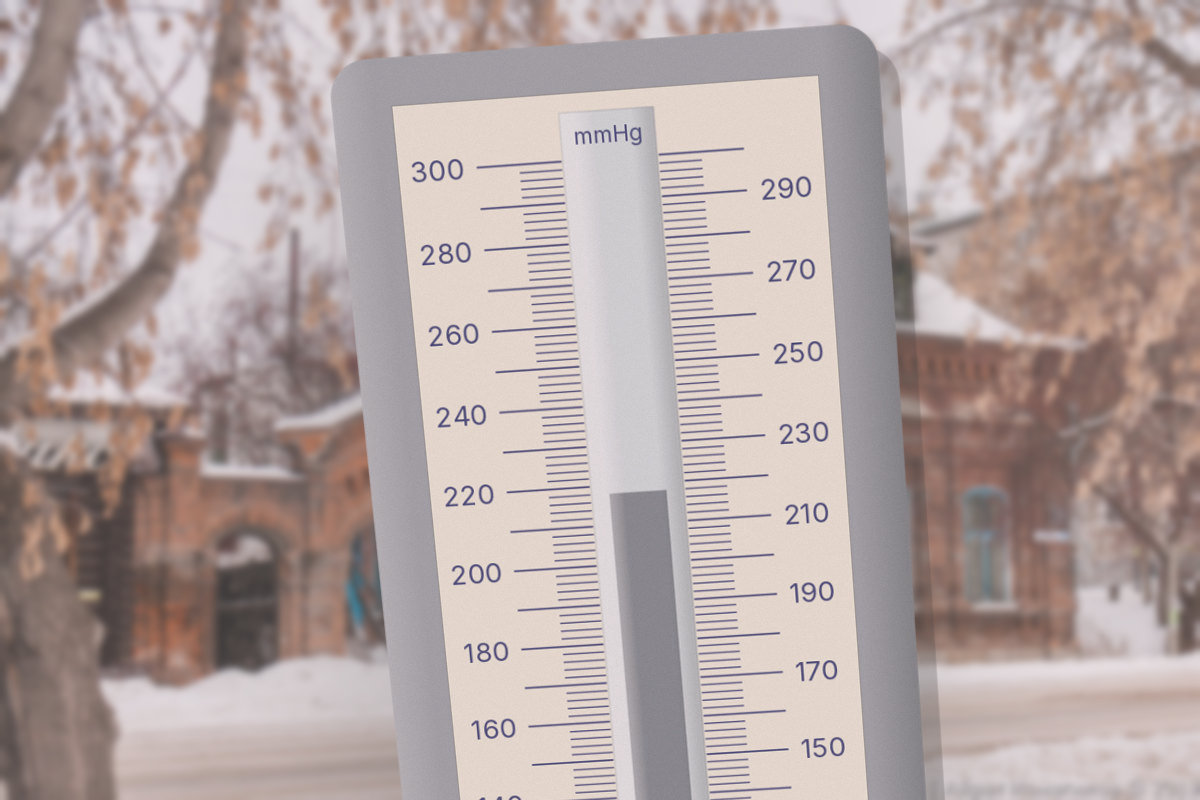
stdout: {"value": 218, "unit": "mmHg"}
